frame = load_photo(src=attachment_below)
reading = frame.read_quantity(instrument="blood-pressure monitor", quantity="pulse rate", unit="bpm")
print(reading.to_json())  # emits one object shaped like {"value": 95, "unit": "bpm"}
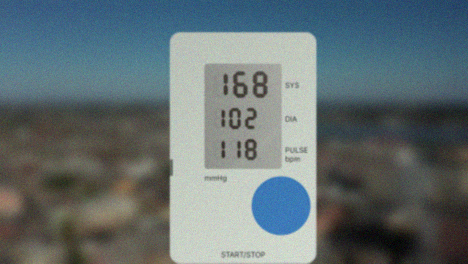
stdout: {"value": 118, "unit": "bpm"}
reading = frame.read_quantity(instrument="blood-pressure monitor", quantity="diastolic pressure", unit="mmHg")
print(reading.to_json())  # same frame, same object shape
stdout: {"value": 102, "unit": "mmHg"}
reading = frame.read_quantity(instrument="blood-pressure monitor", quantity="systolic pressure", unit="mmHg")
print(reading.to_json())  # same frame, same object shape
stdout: {"value": 168, "unit": "mmHg"}
